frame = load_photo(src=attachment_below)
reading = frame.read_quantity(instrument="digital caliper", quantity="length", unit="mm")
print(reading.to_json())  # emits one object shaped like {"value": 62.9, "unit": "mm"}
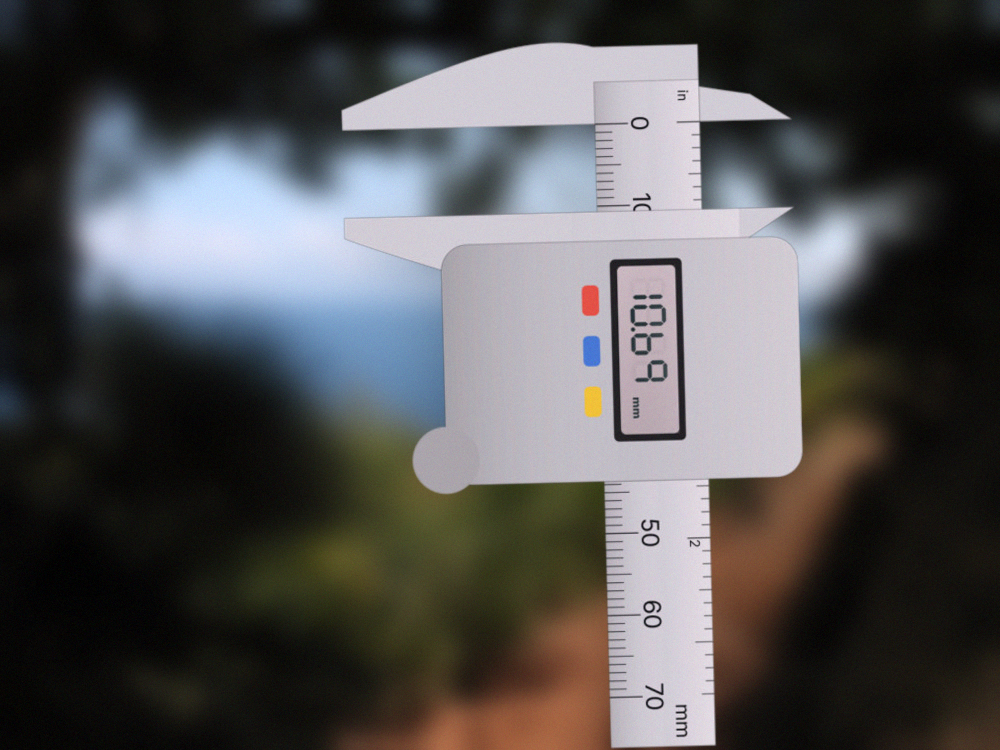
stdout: {"value": 10.69, "unit": "mm"}
